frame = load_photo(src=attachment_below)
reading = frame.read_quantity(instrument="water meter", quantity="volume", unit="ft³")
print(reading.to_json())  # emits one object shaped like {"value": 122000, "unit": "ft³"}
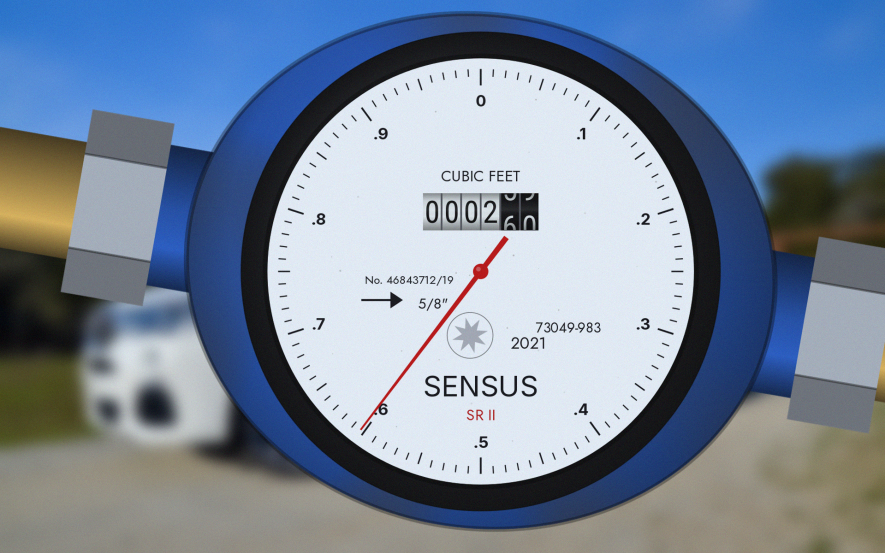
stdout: {"value": 259.60, "unit": "ft³"}
